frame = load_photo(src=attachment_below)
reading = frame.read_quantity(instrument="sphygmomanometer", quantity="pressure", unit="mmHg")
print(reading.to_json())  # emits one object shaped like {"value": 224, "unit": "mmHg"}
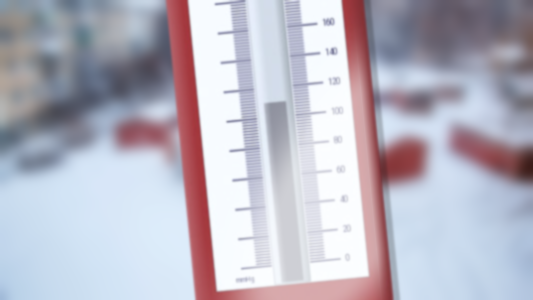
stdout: {"value": 110, "unit": "mmHg"}
